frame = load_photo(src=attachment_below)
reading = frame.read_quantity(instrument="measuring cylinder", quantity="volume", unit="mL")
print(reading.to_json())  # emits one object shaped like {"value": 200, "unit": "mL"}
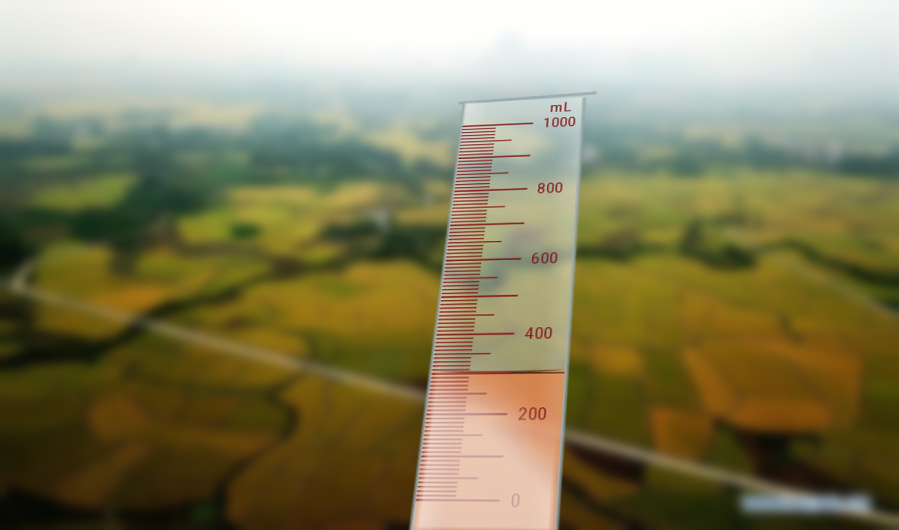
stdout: {"value": 300, "unit": "mL"}
